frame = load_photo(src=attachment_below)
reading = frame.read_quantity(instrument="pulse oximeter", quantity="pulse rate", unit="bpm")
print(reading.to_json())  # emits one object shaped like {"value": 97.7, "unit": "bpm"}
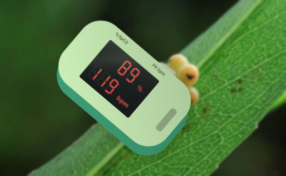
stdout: {"value": 119, "unit": "bpm"}
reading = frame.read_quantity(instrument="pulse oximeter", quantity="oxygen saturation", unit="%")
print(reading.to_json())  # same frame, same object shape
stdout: {"value": 89, "unit": "%"}
